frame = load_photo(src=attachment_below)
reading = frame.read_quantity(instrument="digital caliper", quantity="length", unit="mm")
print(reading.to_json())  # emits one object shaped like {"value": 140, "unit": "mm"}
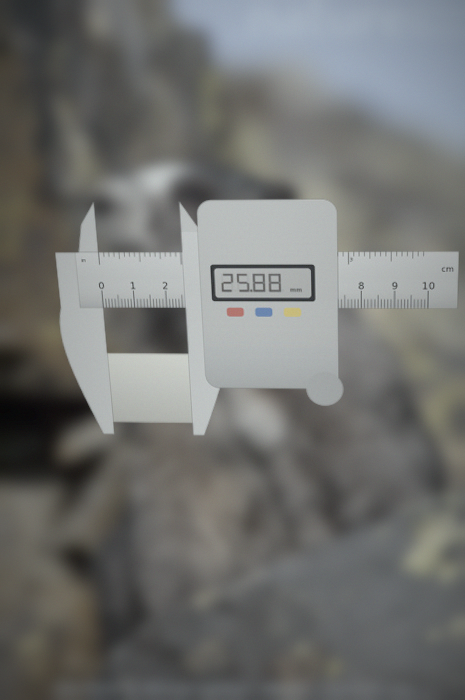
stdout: {"value": 25.88, "unit": "mm"}
